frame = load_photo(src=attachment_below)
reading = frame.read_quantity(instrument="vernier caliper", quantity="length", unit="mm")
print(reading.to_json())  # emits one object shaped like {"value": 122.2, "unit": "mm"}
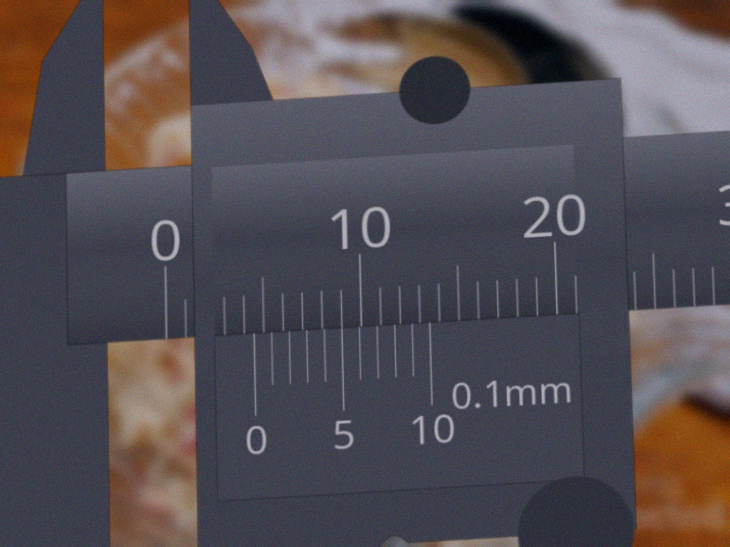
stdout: {"value": 4.5, "unit": "mm"}
